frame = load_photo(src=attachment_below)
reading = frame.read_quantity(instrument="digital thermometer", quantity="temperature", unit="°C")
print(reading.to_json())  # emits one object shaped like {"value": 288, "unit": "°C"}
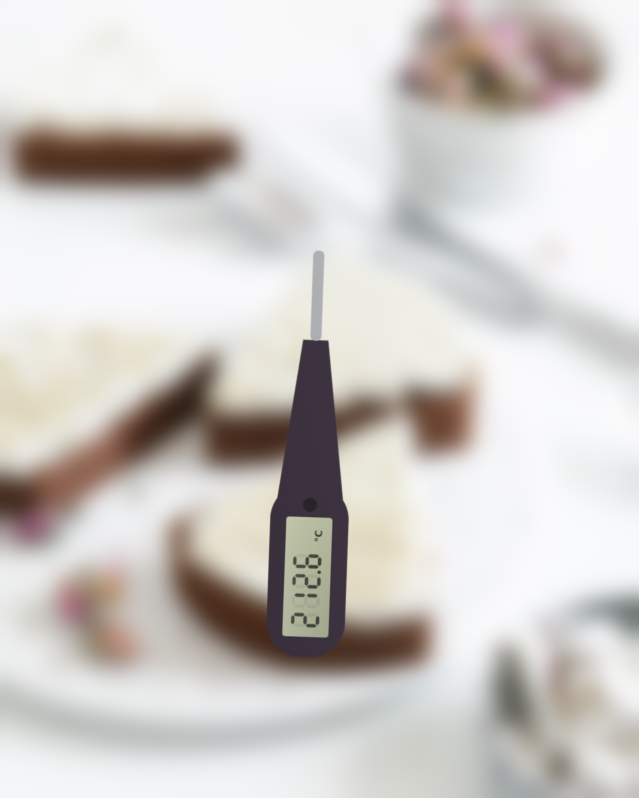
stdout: {"value": 212.6, "unit": "°C"}
